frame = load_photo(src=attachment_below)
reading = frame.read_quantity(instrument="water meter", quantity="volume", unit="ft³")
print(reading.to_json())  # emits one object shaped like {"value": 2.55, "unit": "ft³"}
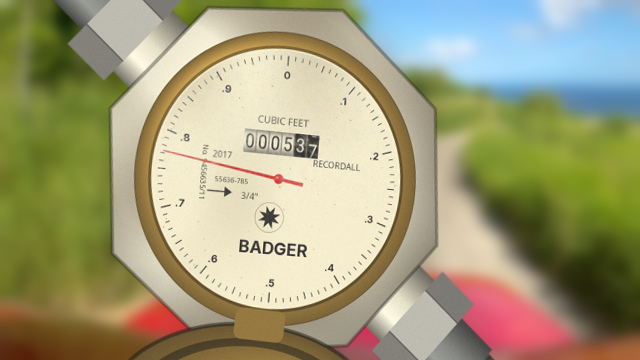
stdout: {"value": 536.77, "unit": "ft³"}
